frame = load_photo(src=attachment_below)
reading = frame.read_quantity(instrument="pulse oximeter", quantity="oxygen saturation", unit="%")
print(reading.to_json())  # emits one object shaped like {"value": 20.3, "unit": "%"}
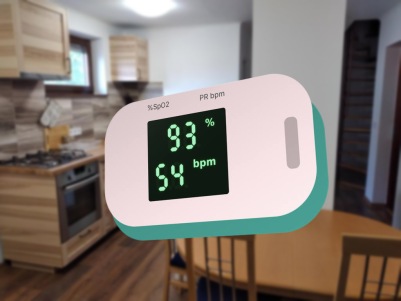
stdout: {"value": 93, "unit": "%"}
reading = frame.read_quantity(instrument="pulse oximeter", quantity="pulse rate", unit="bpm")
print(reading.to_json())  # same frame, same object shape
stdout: {"value": 54, "unit": "bpm"}
